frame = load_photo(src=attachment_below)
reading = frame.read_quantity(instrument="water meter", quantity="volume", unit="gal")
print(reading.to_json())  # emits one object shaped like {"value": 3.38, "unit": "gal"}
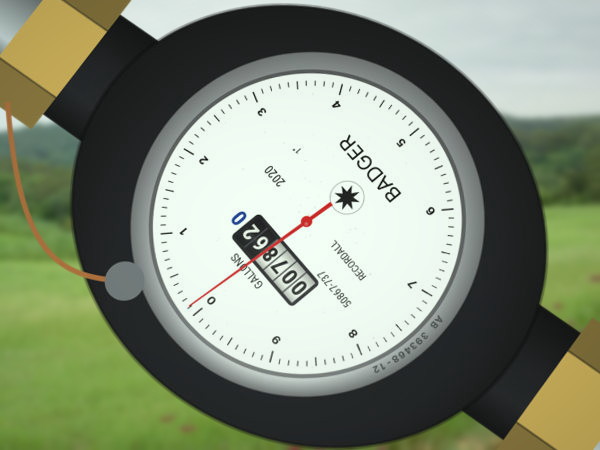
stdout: {"value": 78620.1, "unit": "gal"}
